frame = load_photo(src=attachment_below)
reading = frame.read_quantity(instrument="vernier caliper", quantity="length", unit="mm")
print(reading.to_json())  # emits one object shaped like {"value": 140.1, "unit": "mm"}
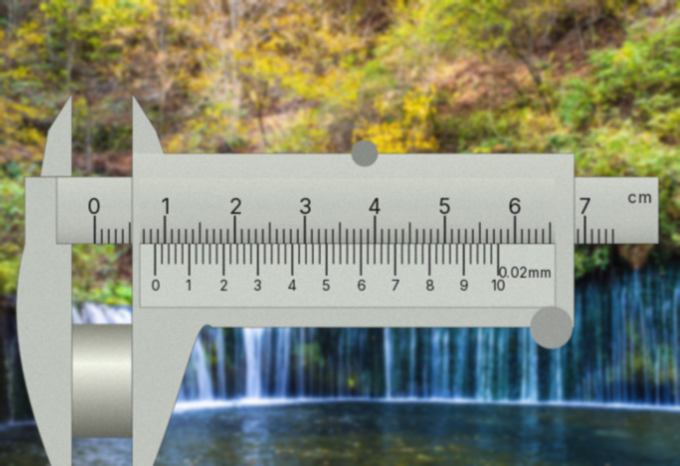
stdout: {"value": 8.6, "unit": "mm"}
